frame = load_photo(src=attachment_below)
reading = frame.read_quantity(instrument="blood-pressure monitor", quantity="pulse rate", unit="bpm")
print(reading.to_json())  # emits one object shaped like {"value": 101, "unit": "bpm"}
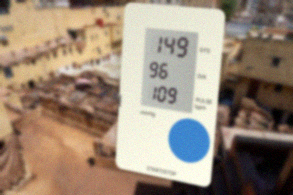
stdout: {"value": 109, "unit": "bpm"}
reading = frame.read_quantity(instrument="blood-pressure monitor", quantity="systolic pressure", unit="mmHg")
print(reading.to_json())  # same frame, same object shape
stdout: {"value": 149, "unit": "mmHg"}
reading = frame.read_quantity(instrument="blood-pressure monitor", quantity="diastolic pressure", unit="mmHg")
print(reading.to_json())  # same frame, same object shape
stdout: {"value": 96, "unit": "mmHg"}
